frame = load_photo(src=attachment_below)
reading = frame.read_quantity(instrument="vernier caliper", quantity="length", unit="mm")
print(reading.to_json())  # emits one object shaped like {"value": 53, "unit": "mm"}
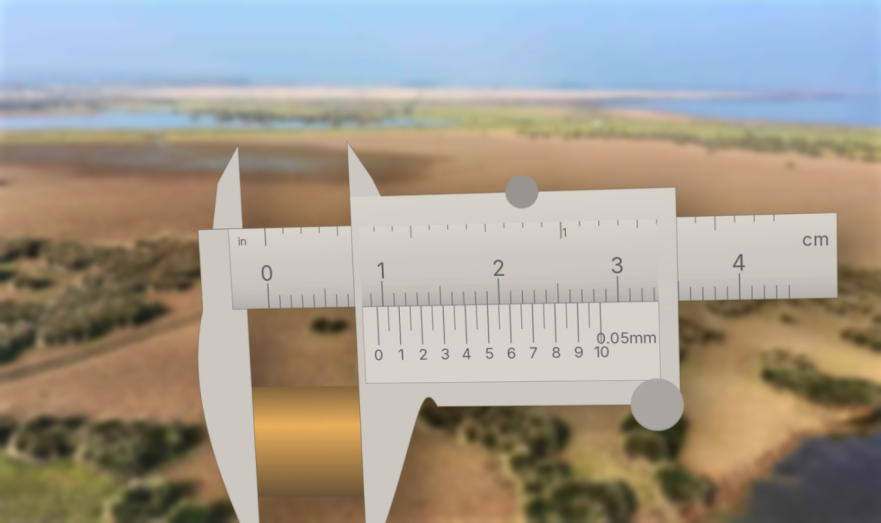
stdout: {"value": 9.5, "unit": "mm"}
